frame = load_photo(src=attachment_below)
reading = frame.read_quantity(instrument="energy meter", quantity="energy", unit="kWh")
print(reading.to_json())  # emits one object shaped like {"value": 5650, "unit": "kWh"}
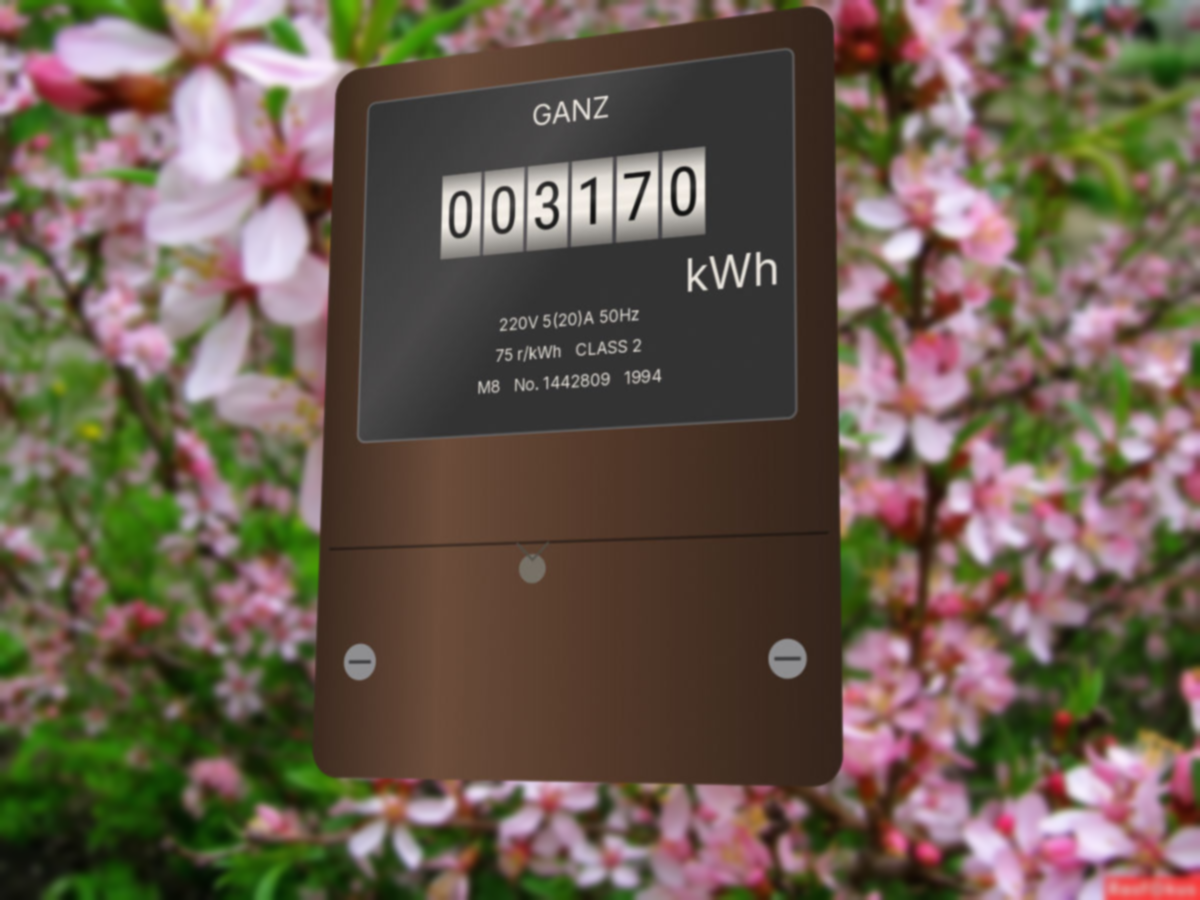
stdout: {"value": 3170, "unit": "kWh"}
